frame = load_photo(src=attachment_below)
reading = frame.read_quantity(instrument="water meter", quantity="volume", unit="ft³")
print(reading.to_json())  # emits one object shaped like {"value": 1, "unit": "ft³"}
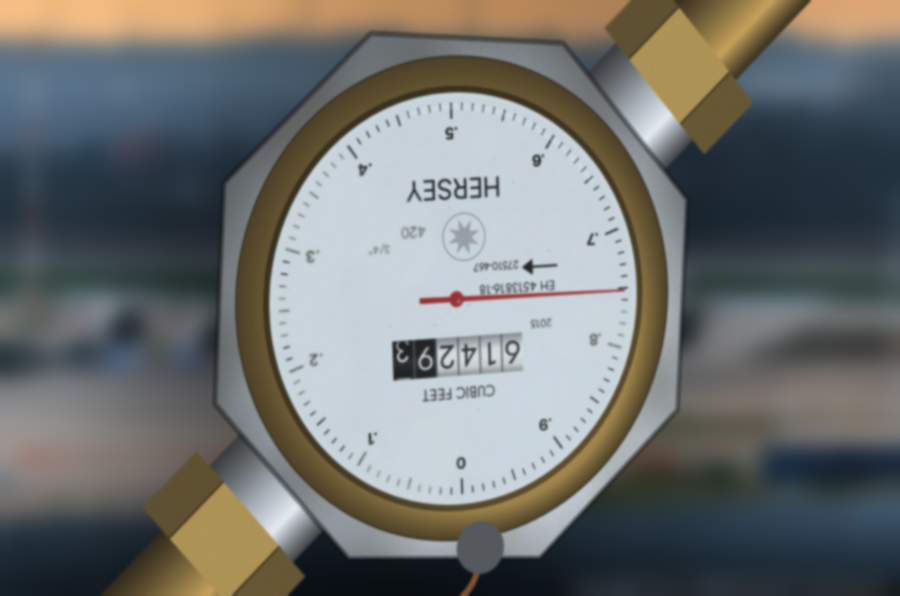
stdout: {"value": 614292.75, "unit": "ft³"}
